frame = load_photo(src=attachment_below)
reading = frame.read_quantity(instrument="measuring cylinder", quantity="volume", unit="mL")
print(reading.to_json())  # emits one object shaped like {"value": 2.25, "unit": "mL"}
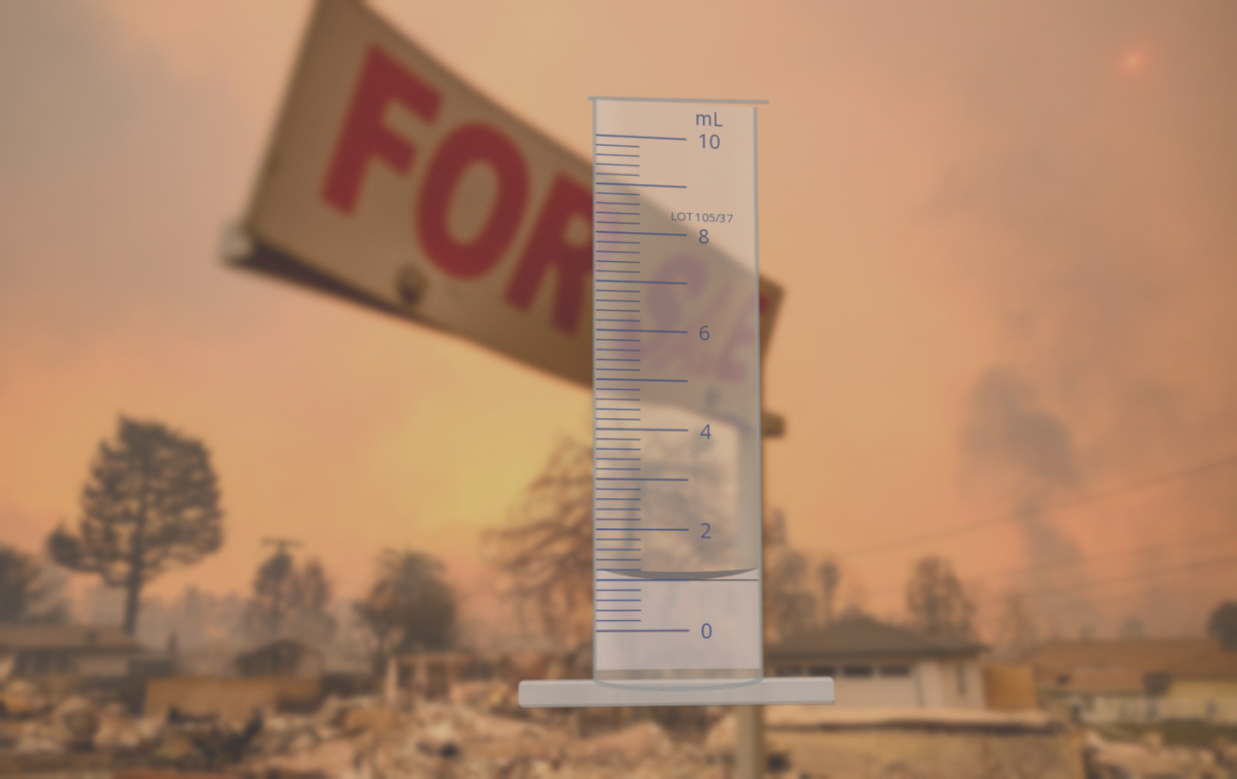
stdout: {"value": 1, "unit": "mL"}
